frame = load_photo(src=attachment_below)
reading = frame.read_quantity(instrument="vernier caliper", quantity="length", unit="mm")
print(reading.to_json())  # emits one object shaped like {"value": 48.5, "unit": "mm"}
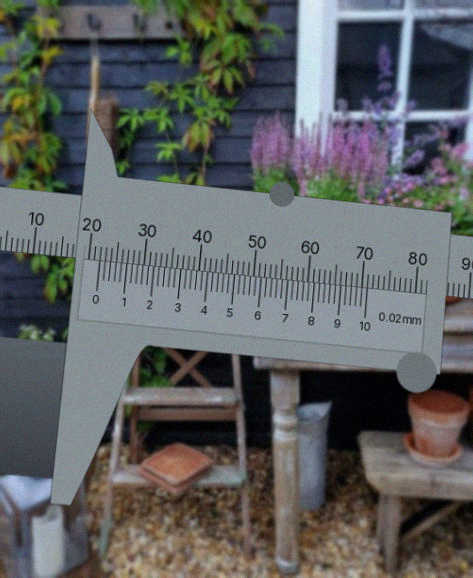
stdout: {"value": 22.0, "unit": "mm"}
